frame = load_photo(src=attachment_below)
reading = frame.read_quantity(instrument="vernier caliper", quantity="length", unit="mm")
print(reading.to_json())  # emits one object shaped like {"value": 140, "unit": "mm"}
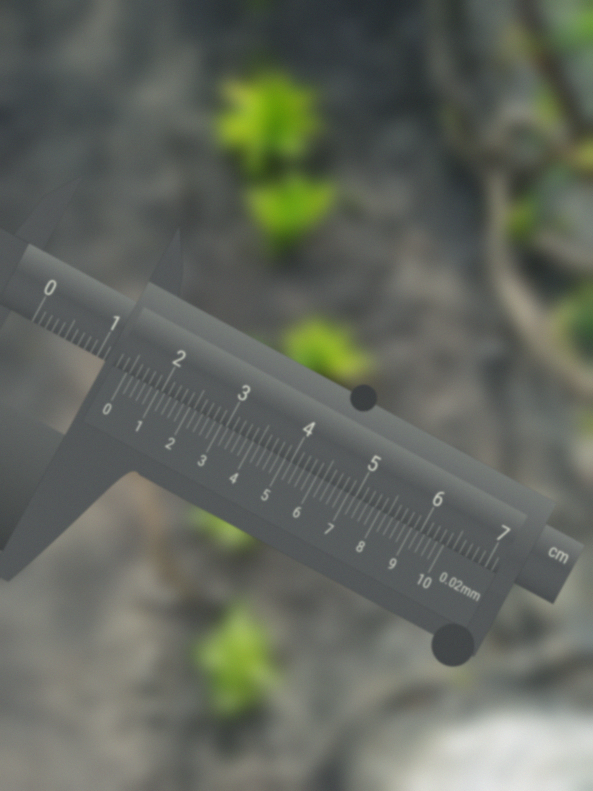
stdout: {"value": 14.6, "unit": "mm"}
